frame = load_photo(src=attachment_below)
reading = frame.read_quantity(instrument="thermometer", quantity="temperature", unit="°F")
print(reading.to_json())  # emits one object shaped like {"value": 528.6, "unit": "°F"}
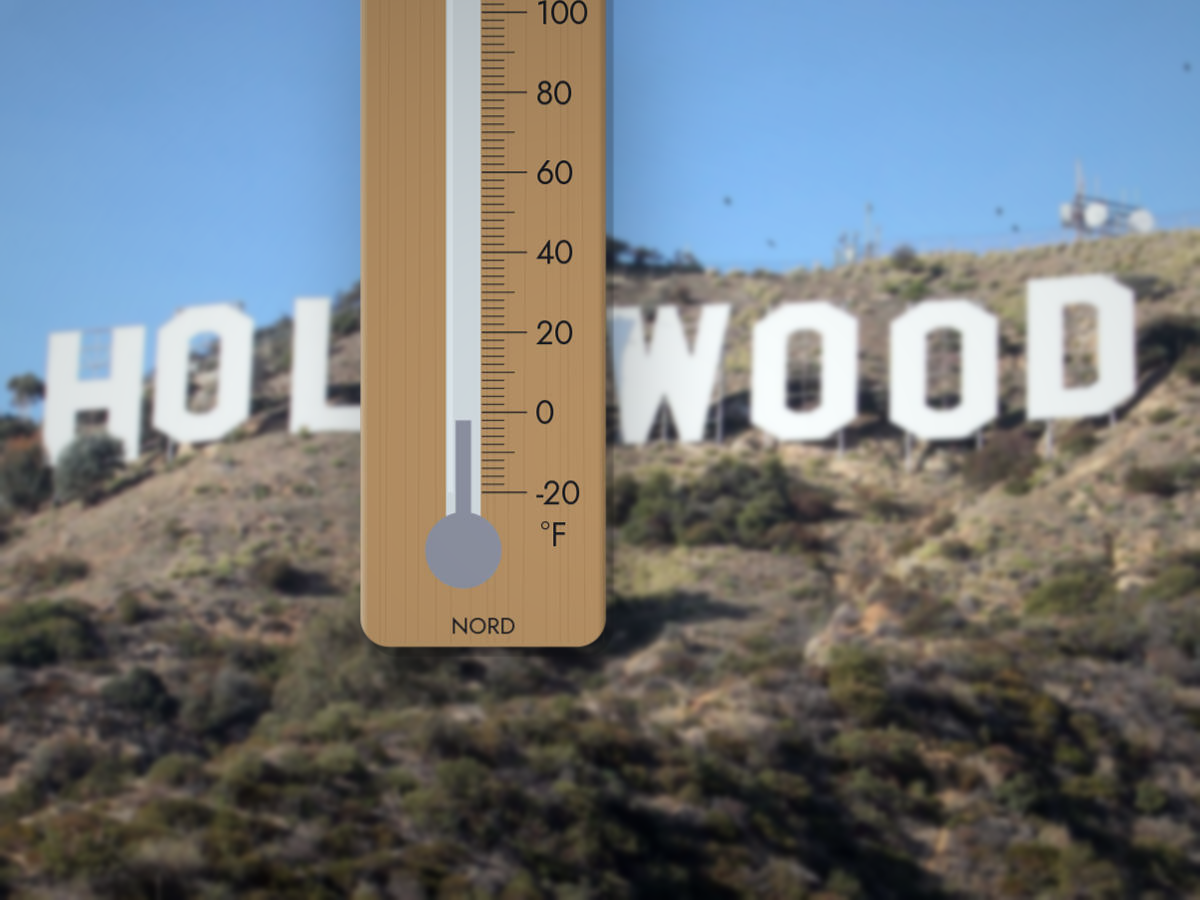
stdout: {"value": -2, "unit": "°F"}
